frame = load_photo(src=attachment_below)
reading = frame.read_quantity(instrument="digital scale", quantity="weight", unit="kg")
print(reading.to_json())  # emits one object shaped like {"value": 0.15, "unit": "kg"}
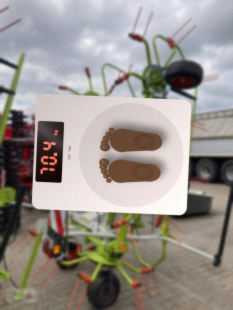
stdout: {"value": 70.4, "unit": "kg"}
